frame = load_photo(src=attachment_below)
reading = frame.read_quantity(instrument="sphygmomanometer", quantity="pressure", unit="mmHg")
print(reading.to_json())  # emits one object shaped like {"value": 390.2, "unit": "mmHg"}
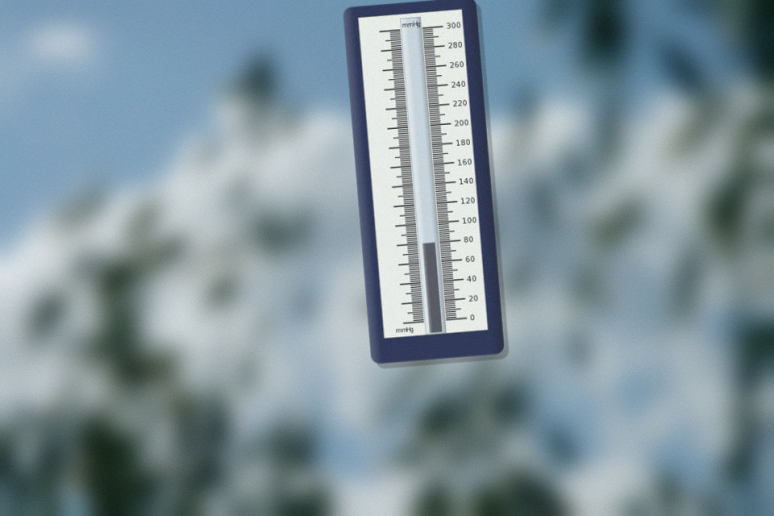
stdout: {"value": 80, "unit": "mmHg"}
